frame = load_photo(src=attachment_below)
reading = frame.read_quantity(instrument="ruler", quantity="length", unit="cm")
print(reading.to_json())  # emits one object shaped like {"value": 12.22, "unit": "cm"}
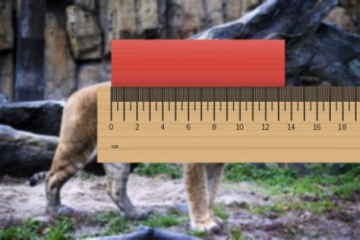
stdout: {"value": 13.5, "unit": "cm"}
